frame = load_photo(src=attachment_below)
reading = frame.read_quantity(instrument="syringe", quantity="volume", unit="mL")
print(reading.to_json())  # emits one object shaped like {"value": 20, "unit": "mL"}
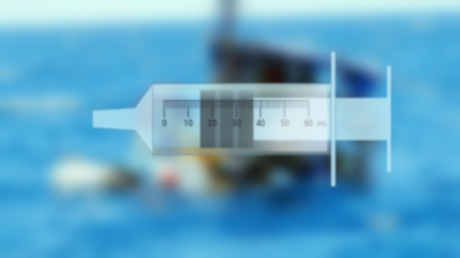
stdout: {"value": 15, "unit": "mL"}
